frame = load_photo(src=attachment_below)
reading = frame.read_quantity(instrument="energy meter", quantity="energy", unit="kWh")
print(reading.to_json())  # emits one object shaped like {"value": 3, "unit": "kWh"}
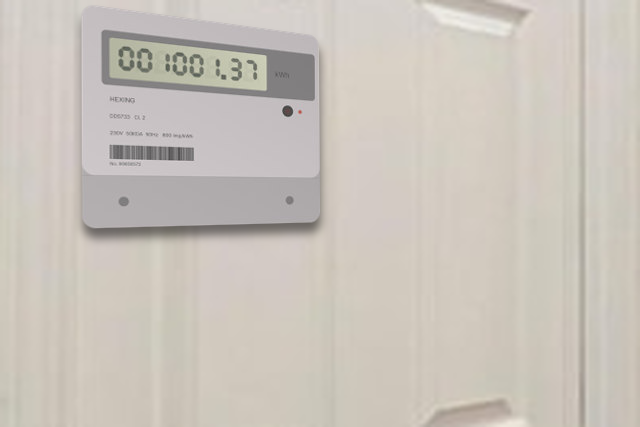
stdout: {"value": 1001.37, "unit": "kWh"}
